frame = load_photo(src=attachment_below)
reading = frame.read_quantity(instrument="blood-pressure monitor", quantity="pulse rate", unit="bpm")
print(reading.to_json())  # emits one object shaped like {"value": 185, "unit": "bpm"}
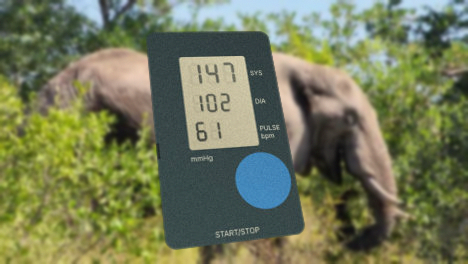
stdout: {"value": 61, "unit": "bpm"}
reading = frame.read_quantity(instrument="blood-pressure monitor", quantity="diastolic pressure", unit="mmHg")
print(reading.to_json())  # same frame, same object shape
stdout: {"value": 102, "unit": "mmHg"}
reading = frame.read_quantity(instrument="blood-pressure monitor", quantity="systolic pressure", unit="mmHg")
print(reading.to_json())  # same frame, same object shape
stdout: {"value": 147, "unit": "mmHg"}
